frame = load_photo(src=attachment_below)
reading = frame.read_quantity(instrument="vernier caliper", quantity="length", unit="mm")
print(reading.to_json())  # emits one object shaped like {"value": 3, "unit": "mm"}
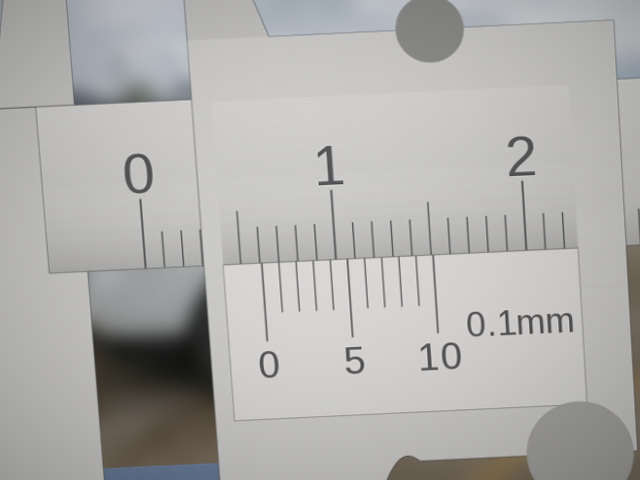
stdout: {"value": 6.1, "unit": "mm"}
